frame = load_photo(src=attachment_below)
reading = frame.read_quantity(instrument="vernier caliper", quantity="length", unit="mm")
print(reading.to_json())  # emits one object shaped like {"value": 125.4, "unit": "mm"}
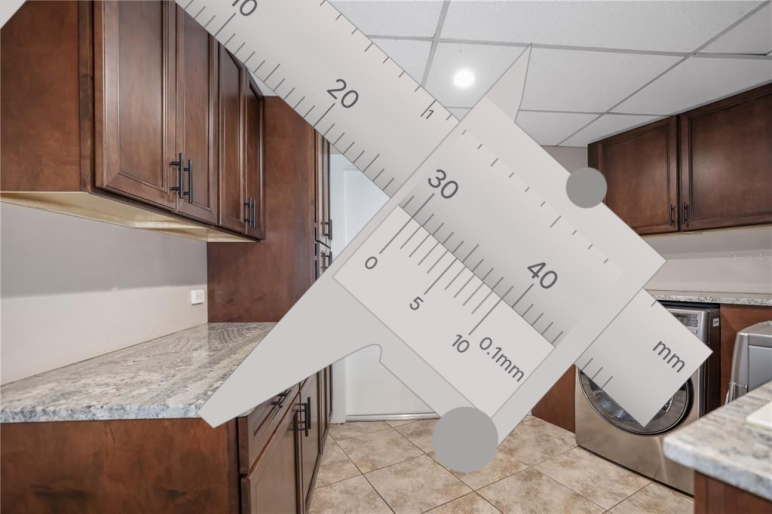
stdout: {"value": 30.0, "unit": "mm"}
